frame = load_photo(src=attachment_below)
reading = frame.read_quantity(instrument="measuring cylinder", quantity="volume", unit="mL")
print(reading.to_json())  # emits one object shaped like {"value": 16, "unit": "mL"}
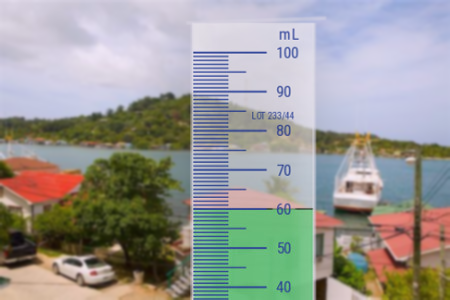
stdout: {"value": 60, "unit": "mL"}
